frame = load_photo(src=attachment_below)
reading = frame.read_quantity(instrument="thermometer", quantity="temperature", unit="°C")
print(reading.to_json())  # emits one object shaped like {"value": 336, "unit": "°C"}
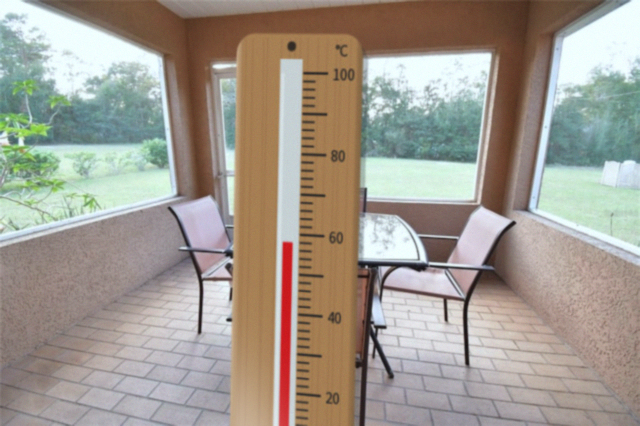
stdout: {"value": 58, "unit": "°C"}
